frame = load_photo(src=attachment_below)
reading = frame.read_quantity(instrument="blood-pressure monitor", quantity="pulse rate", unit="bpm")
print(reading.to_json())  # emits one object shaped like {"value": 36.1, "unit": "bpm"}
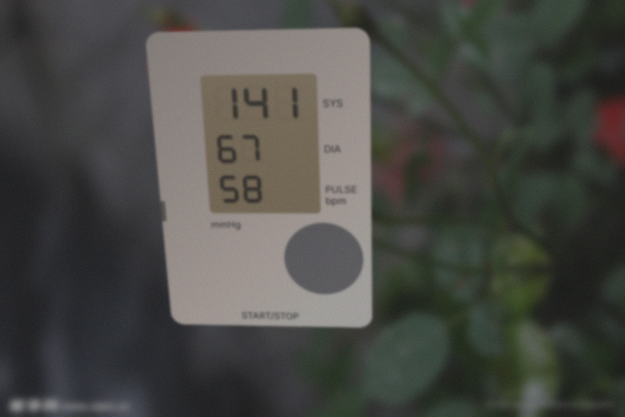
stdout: {"value": 58, "unit": "bpm"}
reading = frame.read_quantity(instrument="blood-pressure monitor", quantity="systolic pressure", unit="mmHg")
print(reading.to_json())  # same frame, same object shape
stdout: {"value": 141, "unit": "mmHg"}
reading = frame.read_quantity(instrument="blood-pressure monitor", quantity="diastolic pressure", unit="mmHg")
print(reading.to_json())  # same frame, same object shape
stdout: {"value": 67, "unit": "mmHg"}
